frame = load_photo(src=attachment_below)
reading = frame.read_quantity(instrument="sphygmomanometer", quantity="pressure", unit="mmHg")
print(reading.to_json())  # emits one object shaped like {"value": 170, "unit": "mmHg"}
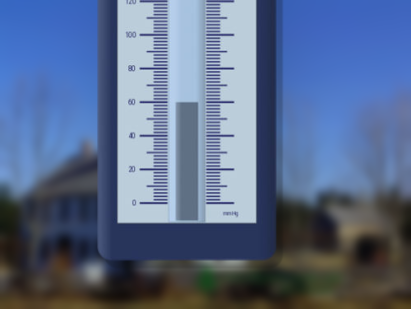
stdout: {"value": 60, "unit": "mmHg"}
